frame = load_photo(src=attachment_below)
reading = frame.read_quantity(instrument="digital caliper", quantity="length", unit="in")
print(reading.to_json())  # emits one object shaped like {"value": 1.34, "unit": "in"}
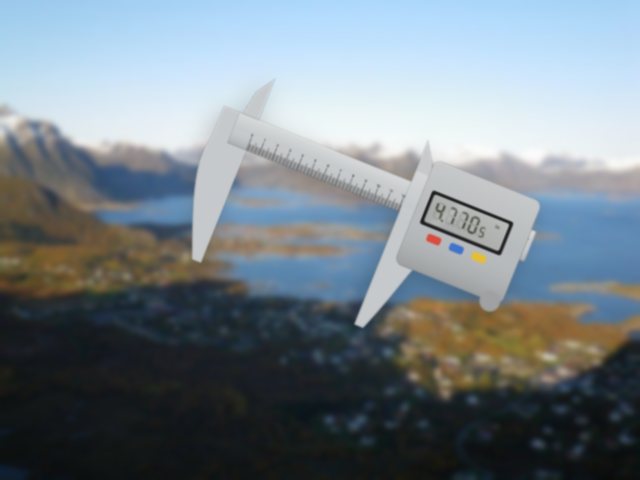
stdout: {"value": 4.7705, "unit": "in"}
